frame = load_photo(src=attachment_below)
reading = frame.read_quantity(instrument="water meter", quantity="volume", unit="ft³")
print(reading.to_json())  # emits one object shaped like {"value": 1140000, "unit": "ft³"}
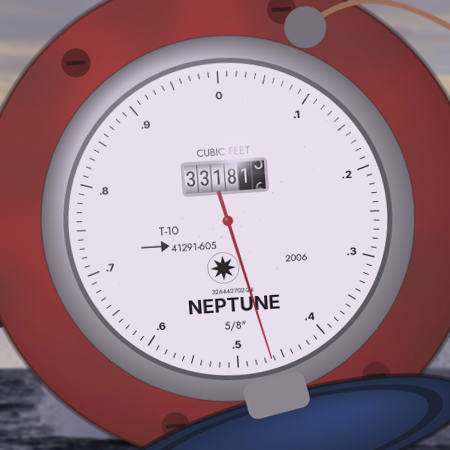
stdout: {"value": 331815.46, "unit": "ft³"}
